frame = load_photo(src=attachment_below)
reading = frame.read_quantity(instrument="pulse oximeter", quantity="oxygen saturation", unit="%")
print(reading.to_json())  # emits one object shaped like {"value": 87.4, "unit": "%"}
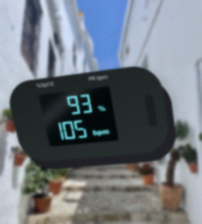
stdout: {"value": 93, "unit": "%"}
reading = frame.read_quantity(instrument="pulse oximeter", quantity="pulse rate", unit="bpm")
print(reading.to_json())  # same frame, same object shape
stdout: {"value": 105, "unit": "bpm"}
